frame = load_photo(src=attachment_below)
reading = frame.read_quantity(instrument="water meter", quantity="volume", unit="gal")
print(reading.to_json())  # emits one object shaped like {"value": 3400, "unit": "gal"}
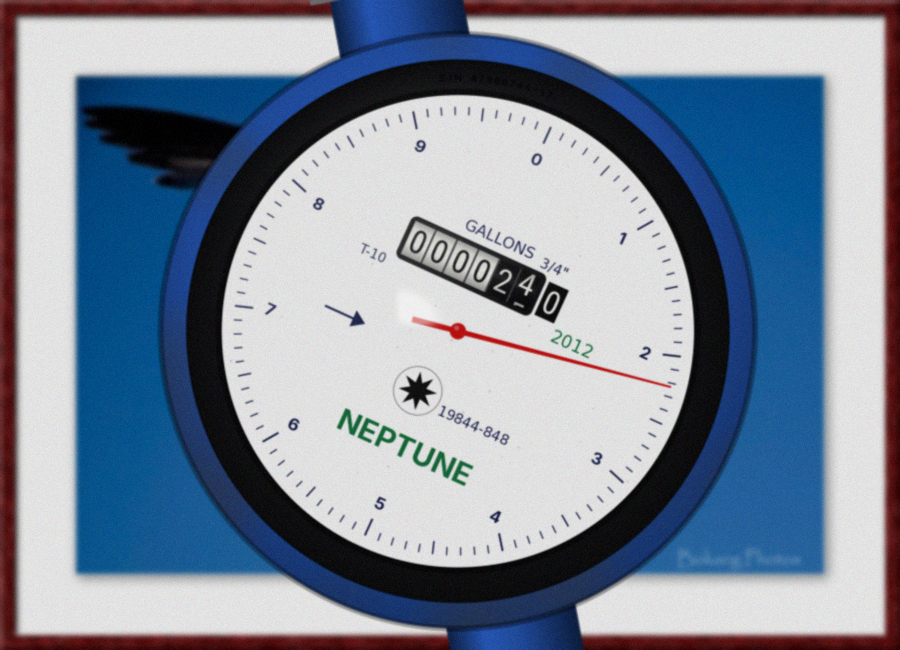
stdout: {"value": 242.2, "unit": "gal"}
